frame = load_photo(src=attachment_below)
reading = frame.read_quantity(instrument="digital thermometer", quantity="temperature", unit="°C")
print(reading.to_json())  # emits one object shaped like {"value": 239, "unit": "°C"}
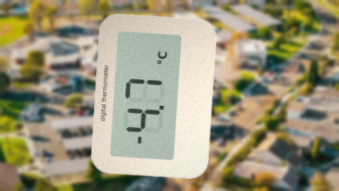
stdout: {"value": -4.7, "unit": "°C"}
